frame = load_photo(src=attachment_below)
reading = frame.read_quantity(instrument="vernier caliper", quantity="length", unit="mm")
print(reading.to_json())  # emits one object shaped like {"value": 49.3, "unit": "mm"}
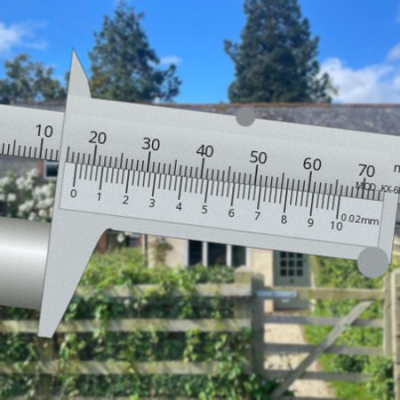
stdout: {"value": 16.8, "unit": "mm"}
